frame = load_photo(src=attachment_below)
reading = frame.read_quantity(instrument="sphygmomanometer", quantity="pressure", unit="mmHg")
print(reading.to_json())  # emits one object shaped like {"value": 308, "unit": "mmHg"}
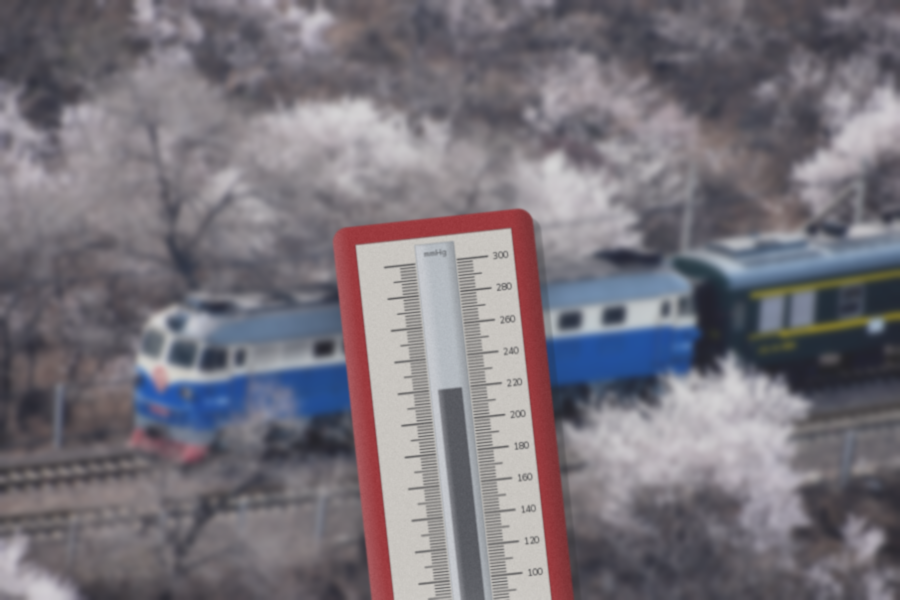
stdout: {"value": 220, "unit": "mmHg"}
